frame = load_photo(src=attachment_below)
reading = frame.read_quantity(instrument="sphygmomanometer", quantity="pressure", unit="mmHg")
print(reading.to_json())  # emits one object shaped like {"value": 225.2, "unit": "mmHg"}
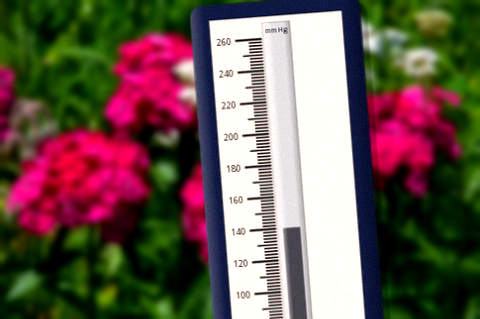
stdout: {"value": 140, "unit": "mmHg"}
